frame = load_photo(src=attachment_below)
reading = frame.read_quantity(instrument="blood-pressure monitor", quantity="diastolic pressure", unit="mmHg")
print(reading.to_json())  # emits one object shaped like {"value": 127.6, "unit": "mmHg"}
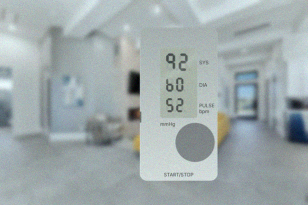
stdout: {"value": 60, "unit": "mmHg"}
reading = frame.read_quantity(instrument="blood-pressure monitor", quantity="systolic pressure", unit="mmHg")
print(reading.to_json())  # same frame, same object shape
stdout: {"value": 92, "unit": "mmHg"}
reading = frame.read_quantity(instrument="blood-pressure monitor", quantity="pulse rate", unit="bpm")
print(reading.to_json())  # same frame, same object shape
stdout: {"value": 52, "unit": "bpm"}
